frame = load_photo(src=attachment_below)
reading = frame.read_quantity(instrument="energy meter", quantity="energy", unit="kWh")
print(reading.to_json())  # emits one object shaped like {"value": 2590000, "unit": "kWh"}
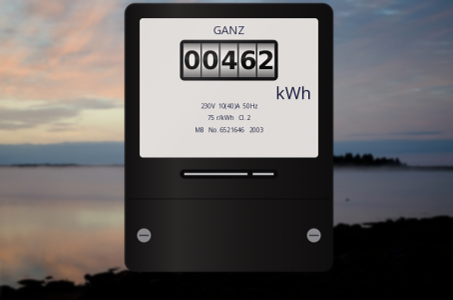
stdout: {"value": 462, "unit": "kWh"}
